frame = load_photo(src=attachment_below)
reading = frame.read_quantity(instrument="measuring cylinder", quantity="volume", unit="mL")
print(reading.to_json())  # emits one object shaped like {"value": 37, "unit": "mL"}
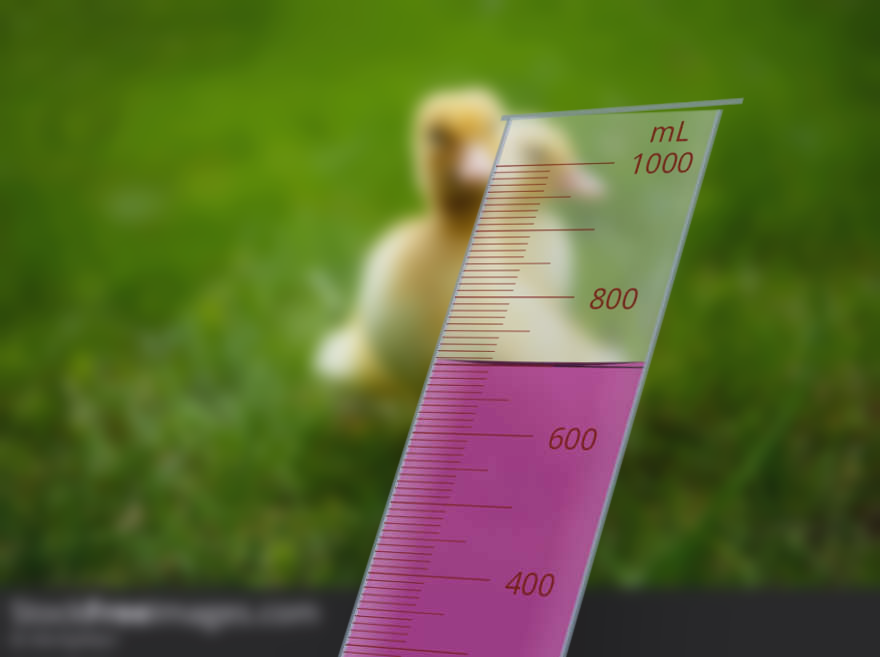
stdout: {"value": 700, "unit": "mL"}
